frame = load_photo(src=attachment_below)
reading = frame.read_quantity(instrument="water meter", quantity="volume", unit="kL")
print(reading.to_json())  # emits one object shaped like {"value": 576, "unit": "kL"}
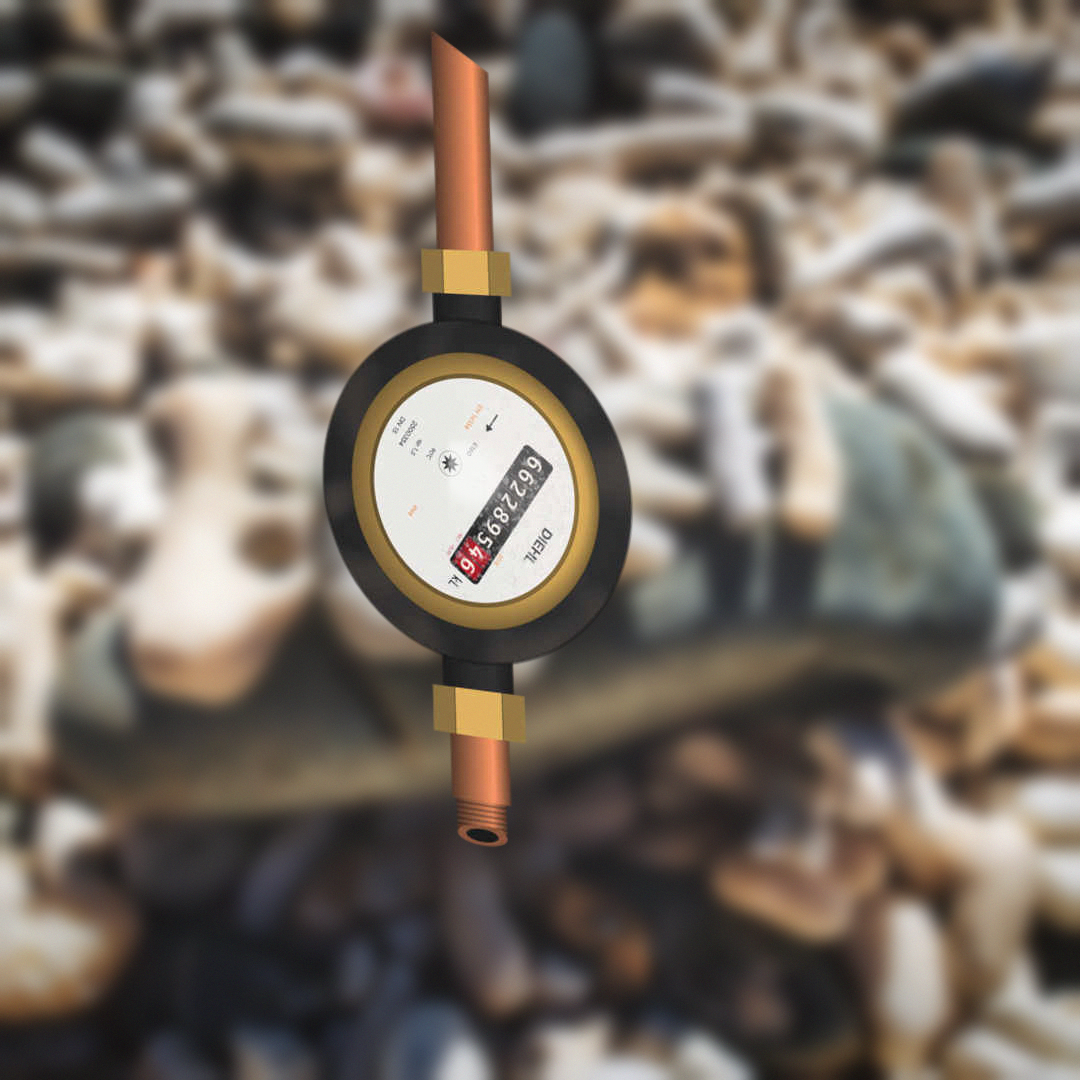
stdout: {"value": 6622895.46, "unit": "kL"}
